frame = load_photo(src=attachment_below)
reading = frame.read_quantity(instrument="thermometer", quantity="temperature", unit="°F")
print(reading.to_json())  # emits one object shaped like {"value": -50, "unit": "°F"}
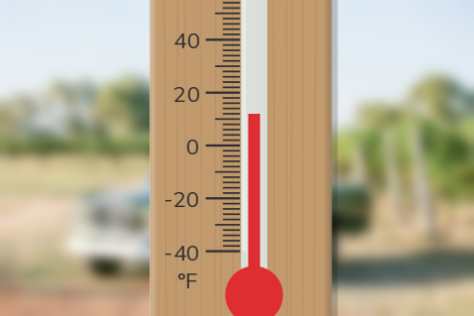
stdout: {"value": 12, "unit": "°F"}
